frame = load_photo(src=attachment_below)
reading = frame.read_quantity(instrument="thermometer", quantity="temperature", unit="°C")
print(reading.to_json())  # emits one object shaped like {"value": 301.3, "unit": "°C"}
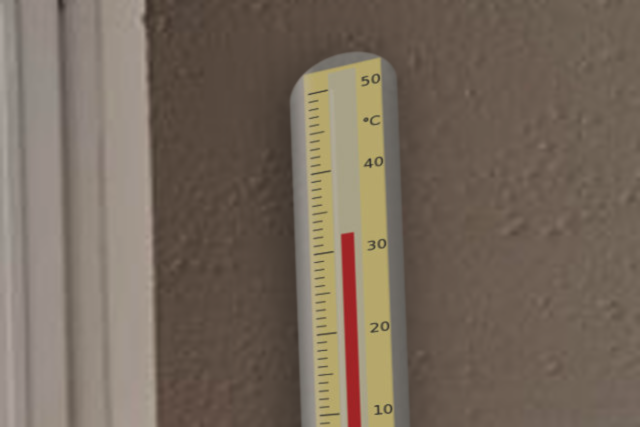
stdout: {"value": 32, "unit": "°C"}
